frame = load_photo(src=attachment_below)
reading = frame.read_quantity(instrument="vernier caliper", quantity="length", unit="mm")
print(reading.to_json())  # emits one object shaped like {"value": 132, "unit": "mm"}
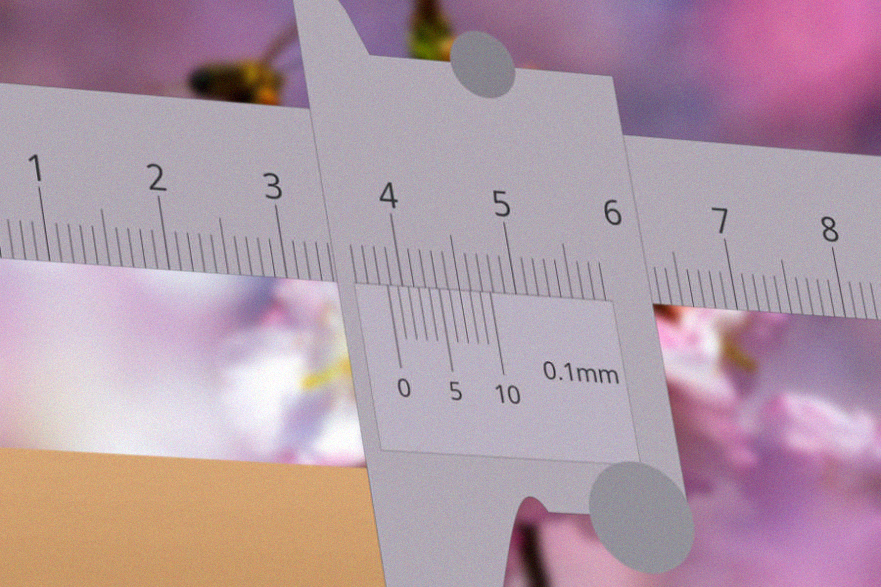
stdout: {"value": 38.7, "unit": "mm"}
